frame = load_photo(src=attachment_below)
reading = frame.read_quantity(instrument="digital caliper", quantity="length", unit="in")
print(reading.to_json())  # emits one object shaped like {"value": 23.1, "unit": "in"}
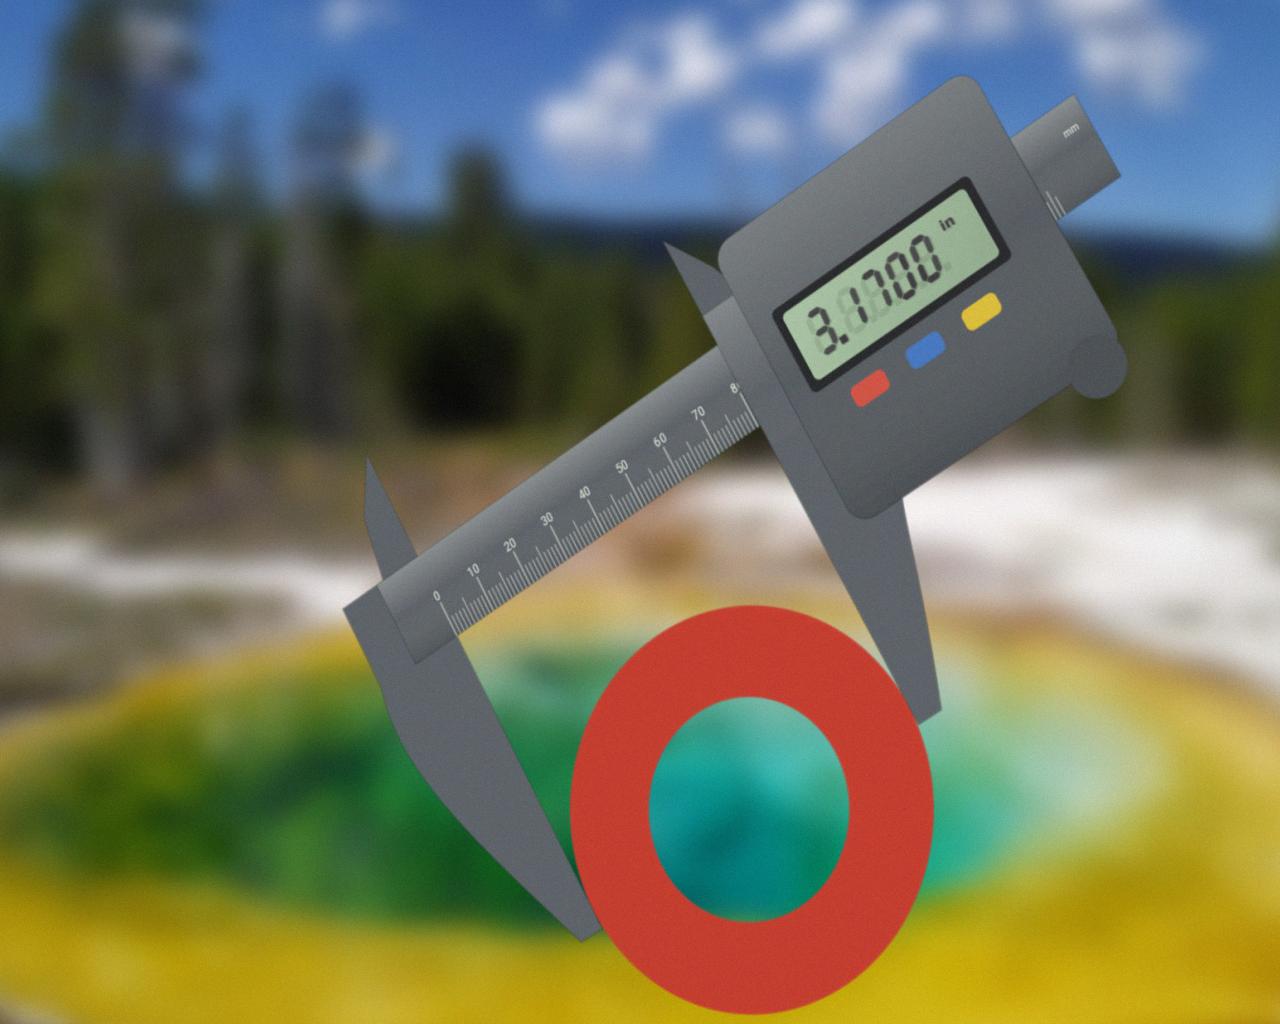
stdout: {"value": 3.1700, "unit": "in"}
